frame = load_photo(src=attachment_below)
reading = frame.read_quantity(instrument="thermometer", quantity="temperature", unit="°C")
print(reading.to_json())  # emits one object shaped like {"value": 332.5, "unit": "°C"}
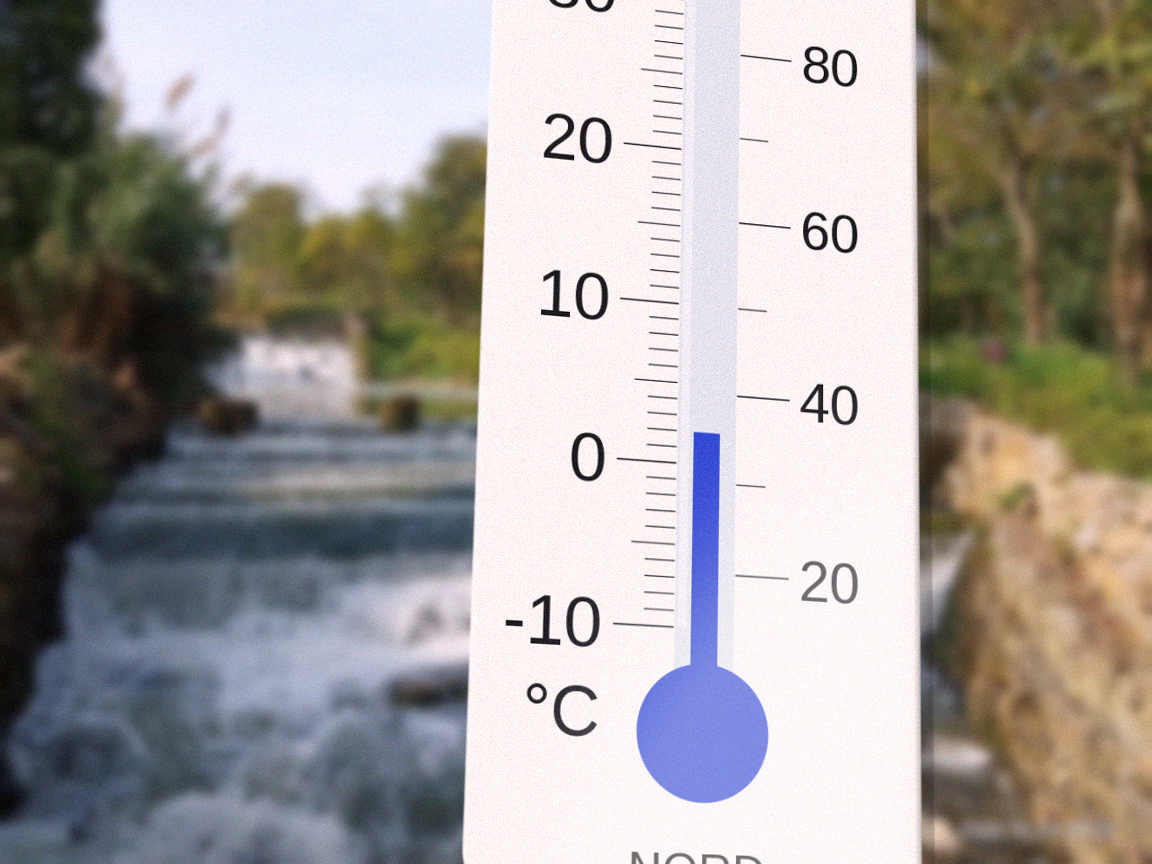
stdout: {"value": 2, "unit": "°C"}
